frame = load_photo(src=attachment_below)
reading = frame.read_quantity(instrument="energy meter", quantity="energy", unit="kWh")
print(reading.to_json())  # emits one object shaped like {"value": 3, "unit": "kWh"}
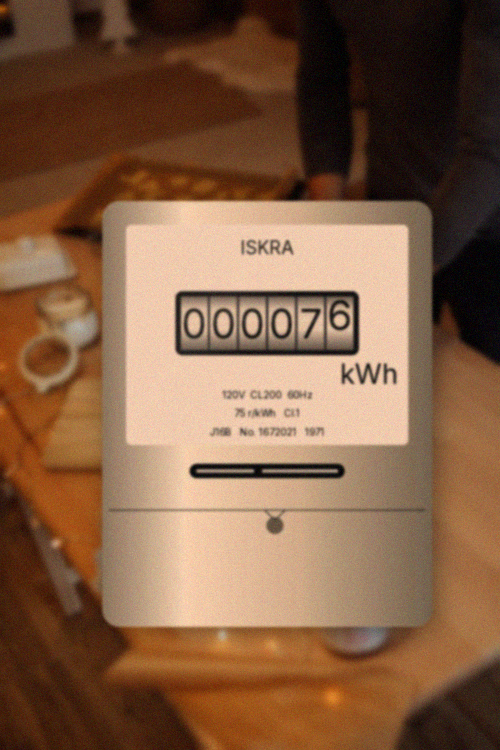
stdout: {"value": 76, "unit": "kWh"}
